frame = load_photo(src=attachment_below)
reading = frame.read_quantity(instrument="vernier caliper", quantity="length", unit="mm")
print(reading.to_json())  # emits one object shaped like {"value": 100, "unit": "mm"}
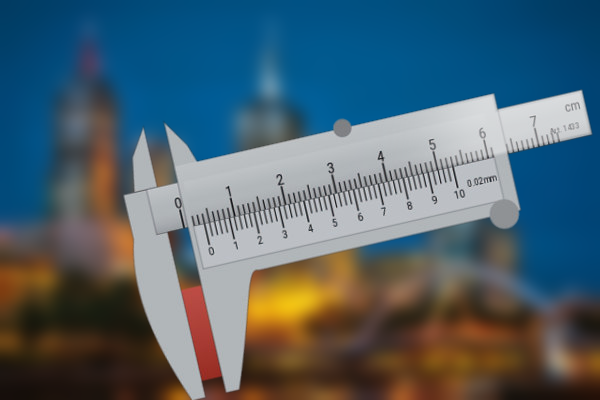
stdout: {"value": 4.0, "unit": "mm"}
